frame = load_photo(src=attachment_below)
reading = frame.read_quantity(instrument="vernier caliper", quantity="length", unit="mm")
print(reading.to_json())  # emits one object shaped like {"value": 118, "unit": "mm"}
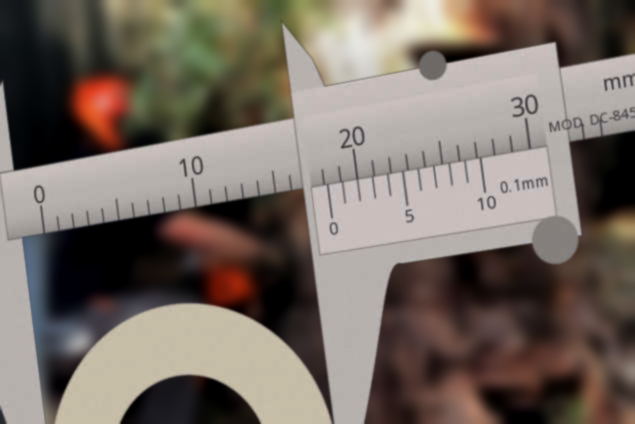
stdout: {"value": 18.2, "unit": "mm"}
